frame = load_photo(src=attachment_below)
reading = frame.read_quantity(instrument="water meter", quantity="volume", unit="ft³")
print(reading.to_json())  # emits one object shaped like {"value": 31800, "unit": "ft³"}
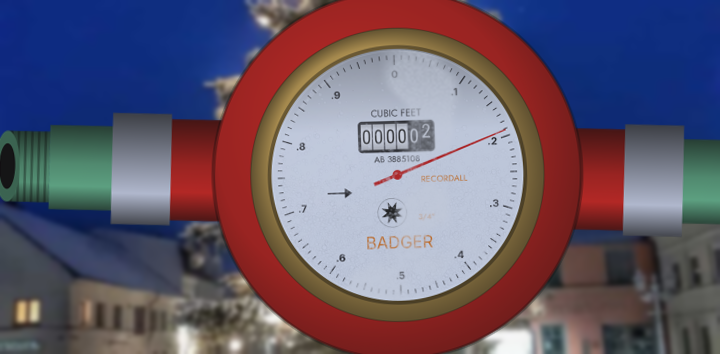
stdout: {"value": 2.19, "unit": "ft³"}
